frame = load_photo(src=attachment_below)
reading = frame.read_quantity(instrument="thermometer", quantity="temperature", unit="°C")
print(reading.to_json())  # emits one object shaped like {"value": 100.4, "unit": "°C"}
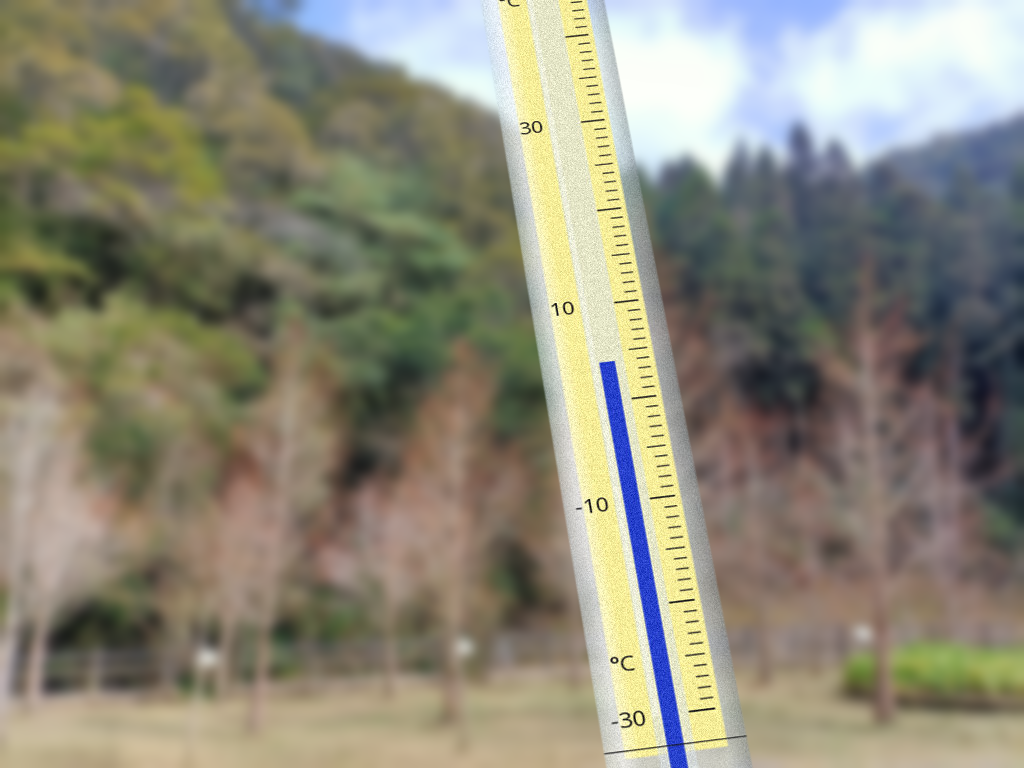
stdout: {"value": 4, "unit": "°C"}
